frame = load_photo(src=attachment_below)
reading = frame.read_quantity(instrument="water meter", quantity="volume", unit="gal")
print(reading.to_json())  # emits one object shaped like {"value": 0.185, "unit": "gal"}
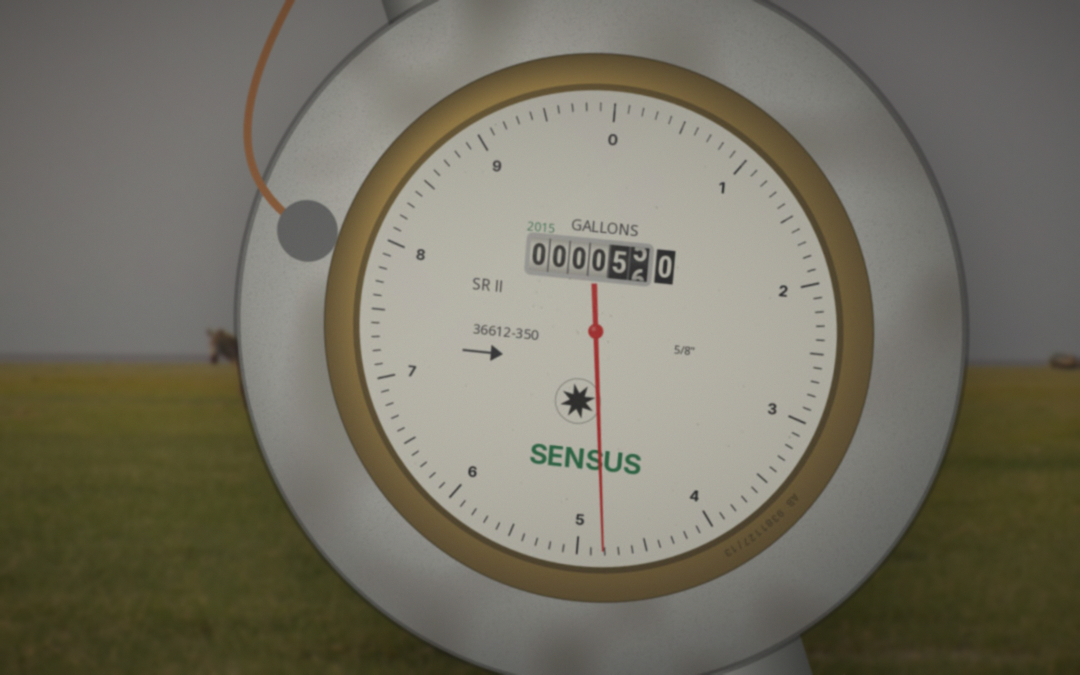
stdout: {"value": 554.8, "unit": "gal"}
